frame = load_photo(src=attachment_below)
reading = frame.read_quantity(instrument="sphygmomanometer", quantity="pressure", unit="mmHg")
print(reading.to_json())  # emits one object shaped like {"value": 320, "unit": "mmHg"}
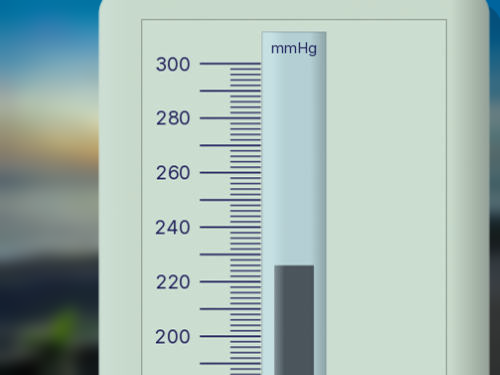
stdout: {"value": 226, "unit": "mmHg"}
